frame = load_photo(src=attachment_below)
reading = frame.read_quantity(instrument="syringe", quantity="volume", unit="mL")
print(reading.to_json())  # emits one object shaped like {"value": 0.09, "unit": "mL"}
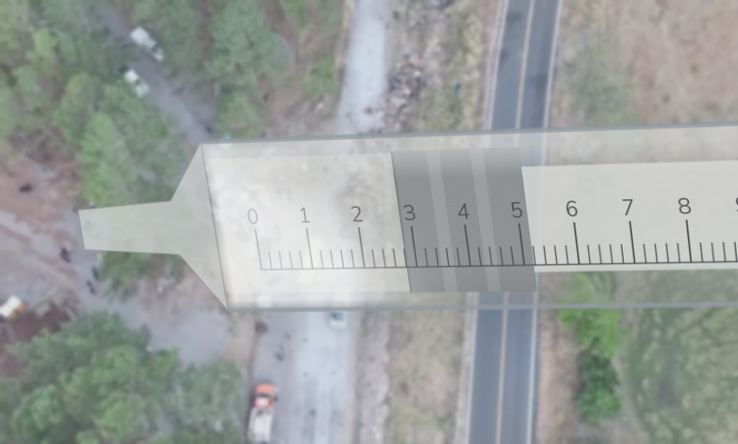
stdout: {"value": 2.8, "unit": "mL"}
